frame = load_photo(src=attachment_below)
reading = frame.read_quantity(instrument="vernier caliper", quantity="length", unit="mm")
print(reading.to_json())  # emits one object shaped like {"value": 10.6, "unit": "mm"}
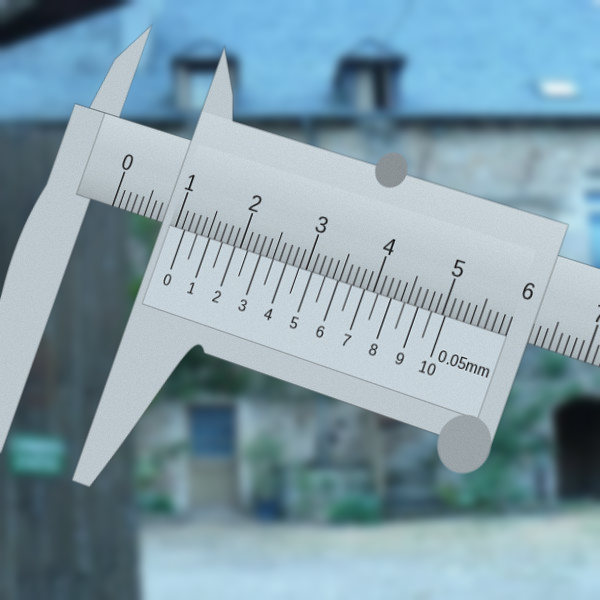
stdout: {"value": 11.4, "unit": "mm"}
